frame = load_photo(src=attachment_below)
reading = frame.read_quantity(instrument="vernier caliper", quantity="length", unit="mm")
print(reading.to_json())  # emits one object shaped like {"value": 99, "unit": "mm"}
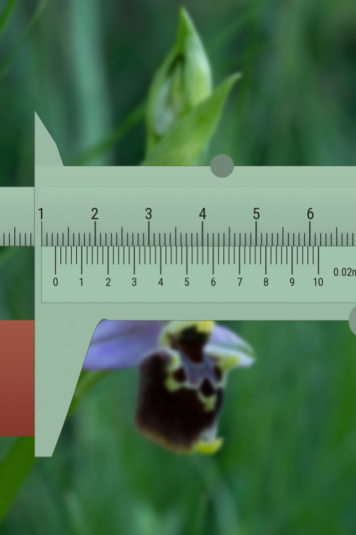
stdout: {"value": 12.6, "unit": "mm"}
